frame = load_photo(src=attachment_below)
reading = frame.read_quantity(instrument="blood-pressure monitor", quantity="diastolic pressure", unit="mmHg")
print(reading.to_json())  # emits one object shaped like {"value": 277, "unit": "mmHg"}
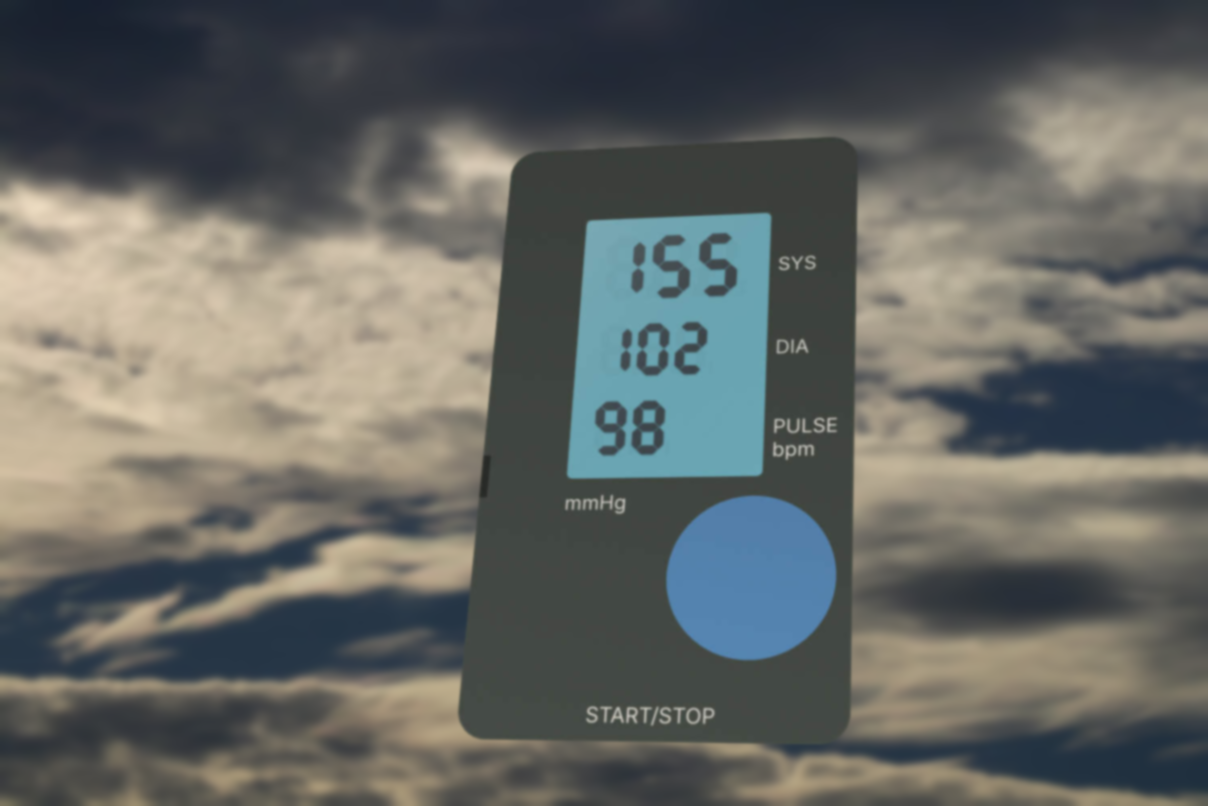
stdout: {"value": 102, "unit": "mmHg"}
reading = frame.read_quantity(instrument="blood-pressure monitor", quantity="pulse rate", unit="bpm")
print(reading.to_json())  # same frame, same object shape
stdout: {"value": 98, "unit": "bpm"}
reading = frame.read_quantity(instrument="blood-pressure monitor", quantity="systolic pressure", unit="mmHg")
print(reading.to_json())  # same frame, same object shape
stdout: {"value": 155, "unit": "mmHg"}
